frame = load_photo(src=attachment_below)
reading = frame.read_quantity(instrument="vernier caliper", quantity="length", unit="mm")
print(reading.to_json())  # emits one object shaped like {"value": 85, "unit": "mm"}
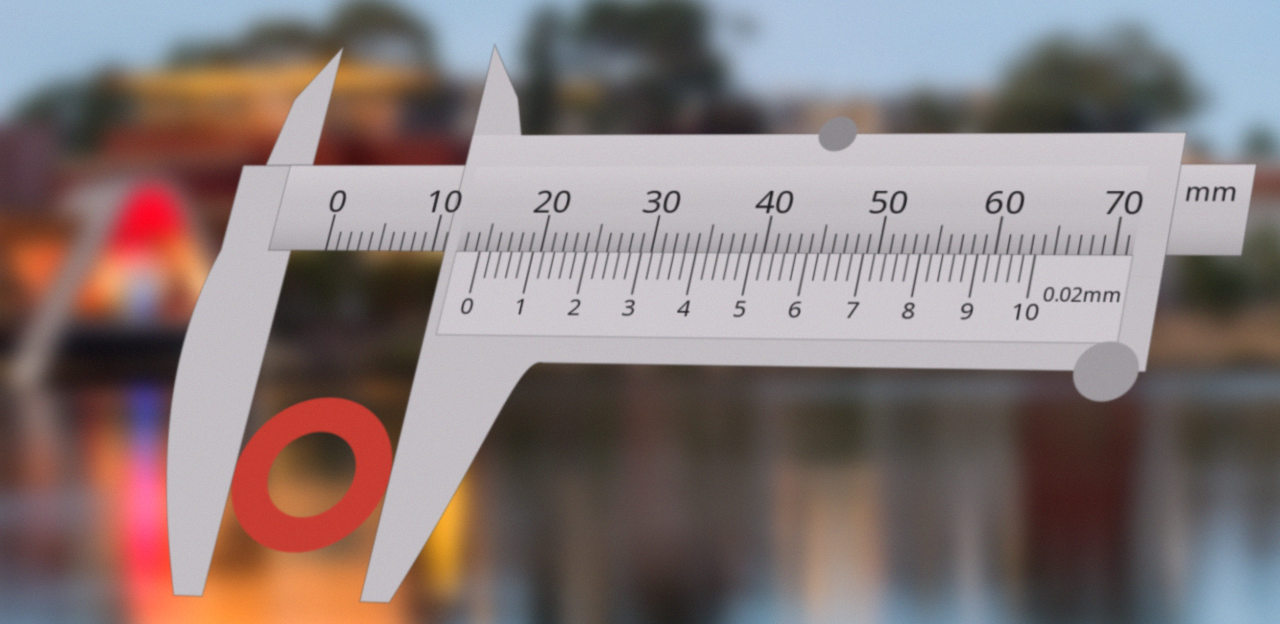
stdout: {"value": 14.4, "unit": "mm"}
